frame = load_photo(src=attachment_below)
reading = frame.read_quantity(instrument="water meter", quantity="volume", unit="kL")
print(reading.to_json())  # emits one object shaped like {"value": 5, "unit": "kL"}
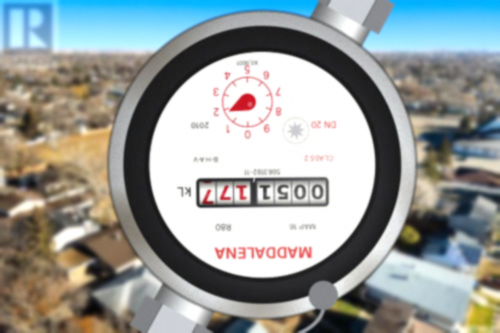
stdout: {"value": 51.1771, "unit": "kL"}
